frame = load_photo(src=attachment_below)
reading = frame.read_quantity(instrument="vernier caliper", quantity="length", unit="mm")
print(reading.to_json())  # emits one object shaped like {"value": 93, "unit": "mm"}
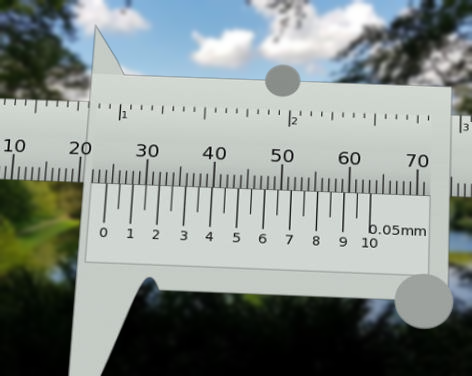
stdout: {"value": 24.2, "unit": "mm"}
